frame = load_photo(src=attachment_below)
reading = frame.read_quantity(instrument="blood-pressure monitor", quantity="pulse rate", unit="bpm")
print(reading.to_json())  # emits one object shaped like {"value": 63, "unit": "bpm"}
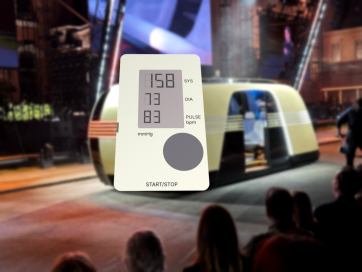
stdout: {"value": 83, "unit": "bpm"}
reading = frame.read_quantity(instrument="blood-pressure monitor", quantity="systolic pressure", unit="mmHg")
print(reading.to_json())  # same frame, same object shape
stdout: {"value": 158, "unit": "mmHg"}
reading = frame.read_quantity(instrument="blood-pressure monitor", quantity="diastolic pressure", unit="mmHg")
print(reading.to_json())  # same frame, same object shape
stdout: {"value": 73, "unit": "mmHg"}
